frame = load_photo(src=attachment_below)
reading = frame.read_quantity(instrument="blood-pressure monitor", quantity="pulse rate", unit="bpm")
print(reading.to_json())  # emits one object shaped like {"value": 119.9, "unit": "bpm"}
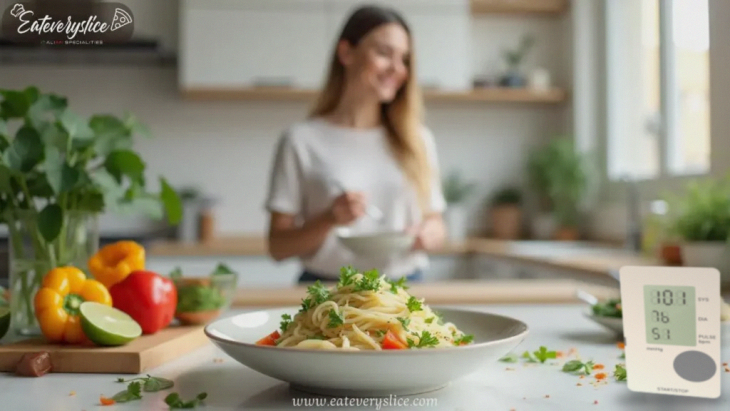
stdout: {"value": 51, "unit": "bpm"}
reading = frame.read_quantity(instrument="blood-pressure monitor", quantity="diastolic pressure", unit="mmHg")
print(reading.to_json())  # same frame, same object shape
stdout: {"value": 76, "unit": "mmHg"}
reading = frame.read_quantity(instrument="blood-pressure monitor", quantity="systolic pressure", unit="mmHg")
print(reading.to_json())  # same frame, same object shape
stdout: {"value": 101, "unit": "mmHg"}
